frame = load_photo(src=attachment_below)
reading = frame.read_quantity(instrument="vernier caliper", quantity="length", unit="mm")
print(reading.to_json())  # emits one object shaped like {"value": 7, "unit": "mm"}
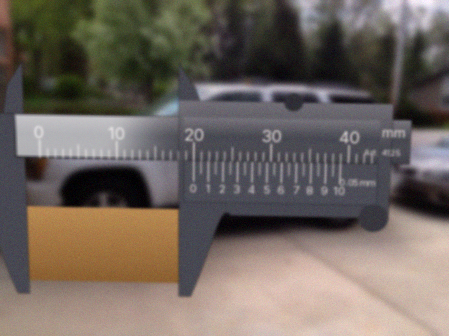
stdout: {"value": 20.0, "unit": "mm"}
